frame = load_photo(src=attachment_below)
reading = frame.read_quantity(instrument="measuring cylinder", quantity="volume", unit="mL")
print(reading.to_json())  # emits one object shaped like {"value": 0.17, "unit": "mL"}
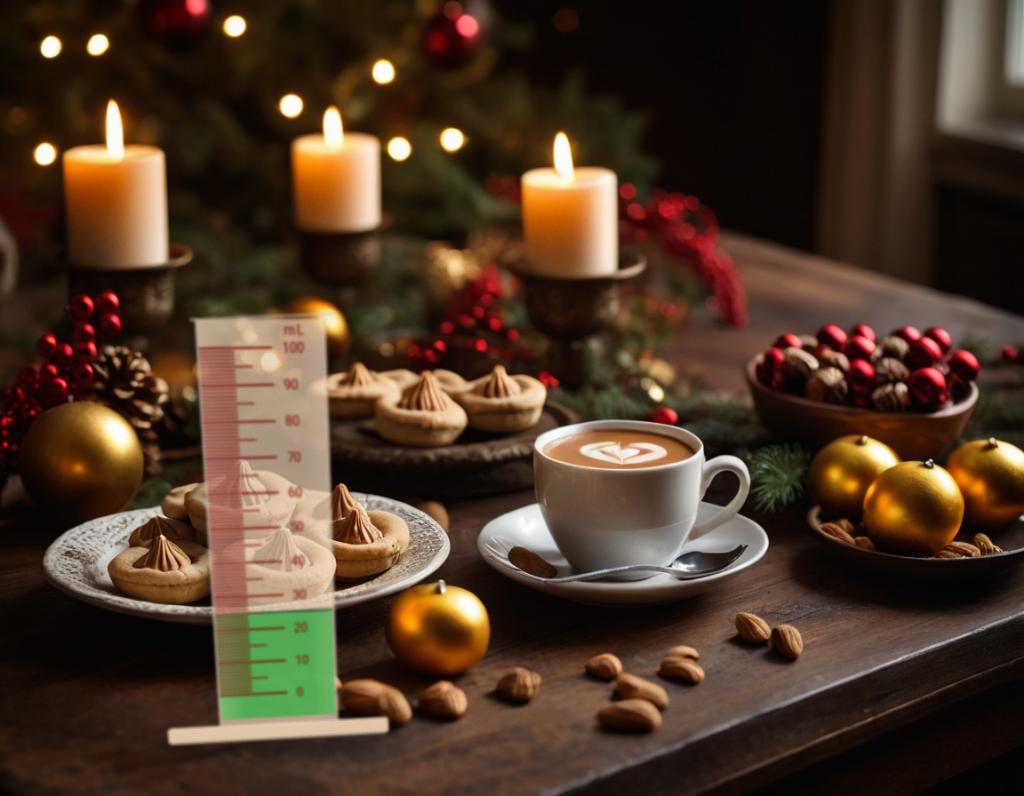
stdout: {"value": 25, "unit": "mL"}
